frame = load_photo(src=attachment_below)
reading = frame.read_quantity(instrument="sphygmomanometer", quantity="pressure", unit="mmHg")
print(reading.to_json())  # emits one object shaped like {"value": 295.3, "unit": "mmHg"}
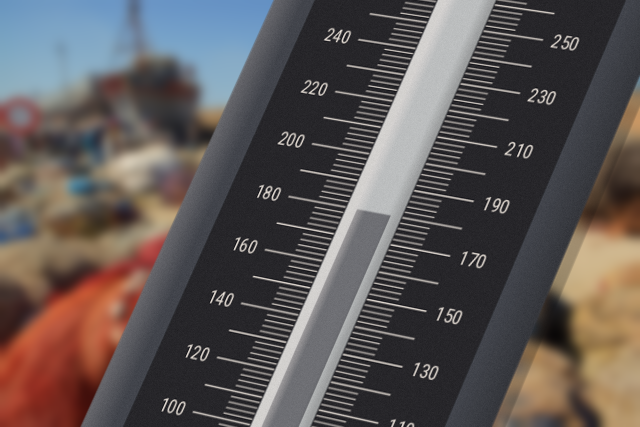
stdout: {"value": 180, "unit": "mmHg"}
